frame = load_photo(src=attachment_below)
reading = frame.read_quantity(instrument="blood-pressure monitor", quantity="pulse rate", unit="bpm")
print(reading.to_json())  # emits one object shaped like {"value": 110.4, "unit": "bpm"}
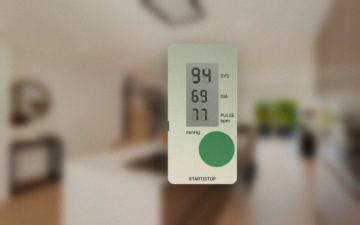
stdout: {"value": 77, "unit": "bpm"}
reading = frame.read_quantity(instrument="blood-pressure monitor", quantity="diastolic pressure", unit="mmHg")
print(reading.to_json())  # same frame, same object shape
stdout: {"value": 69, "unit": "mmHg"}
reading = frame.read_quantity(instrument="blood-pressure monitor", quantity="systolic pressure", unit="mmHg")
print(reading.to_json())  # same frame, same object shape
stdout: {"value": 94, "unit": "mmHg"}
